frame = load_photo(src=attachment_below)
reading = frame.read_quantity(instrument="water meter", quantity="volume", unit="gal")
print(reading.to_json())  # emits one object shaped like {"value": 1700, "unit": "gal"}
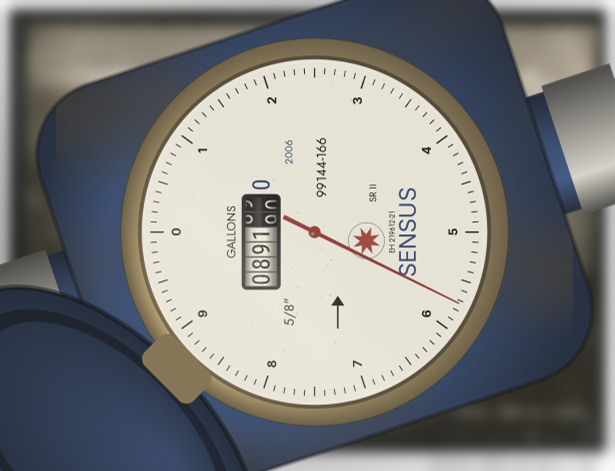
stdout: {"value": 891895.7, "unit": "gal"}
